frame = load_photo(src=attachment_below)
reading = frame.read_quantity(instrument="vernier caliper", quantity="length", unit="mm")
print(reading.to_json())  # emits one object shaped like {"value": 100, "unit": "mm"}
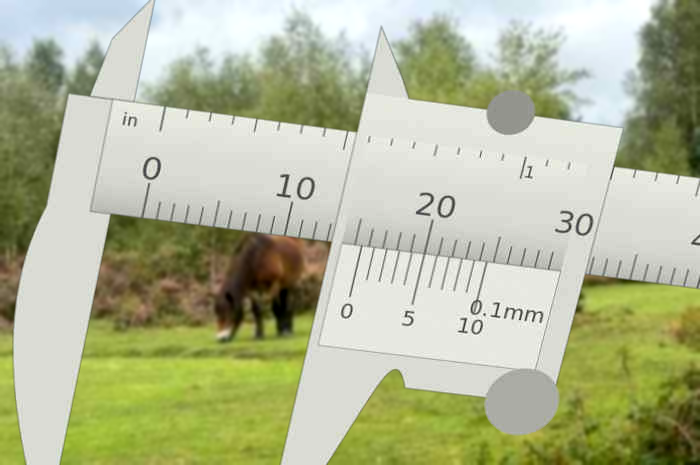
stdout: {"value": 15.5, "unit": "mm"}
